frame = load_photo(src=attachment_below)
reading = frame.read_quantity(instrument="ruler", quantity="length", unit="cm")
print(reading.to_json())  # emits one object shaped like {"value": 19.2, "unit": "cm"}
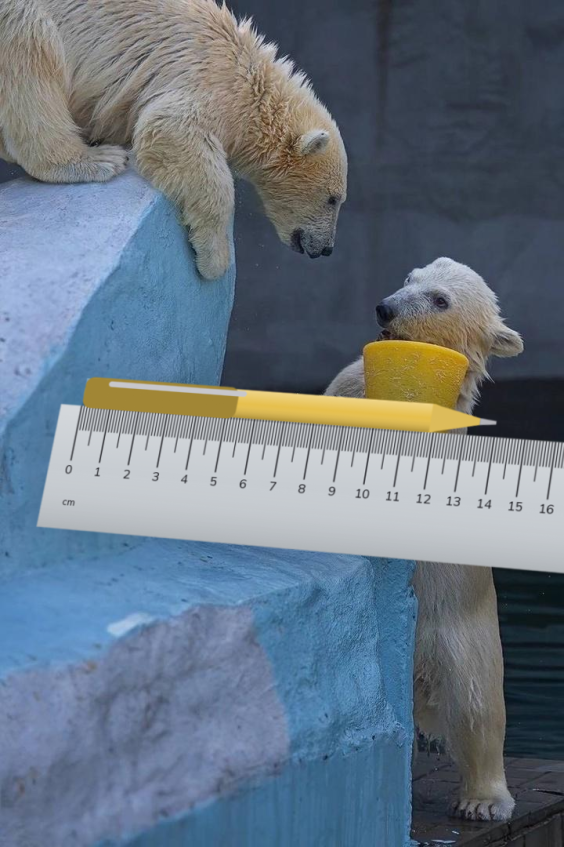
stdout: {"value": 14, "unit": "cm"}
